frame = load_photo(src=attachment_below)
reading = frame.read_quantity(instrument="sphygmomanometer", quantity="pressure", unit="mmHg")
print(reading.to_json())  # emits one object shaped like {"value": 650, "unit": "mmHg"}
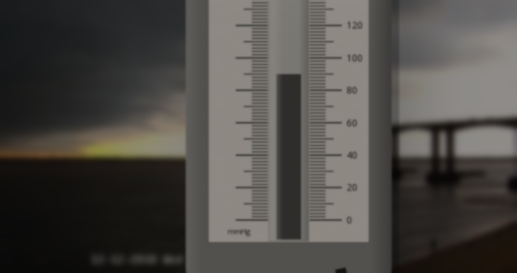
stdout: {"value": 90, "unit": "mmHg"}
